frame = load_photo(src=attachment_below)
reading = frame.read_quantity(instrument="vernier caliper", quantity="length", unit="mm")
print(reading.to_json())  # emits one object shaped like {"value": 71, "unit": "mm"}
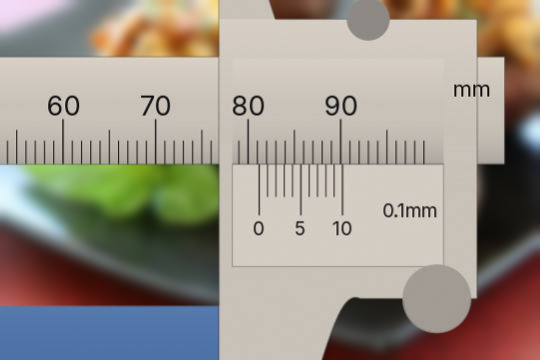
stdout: {"value": 81.2, "unit": "mm"}
